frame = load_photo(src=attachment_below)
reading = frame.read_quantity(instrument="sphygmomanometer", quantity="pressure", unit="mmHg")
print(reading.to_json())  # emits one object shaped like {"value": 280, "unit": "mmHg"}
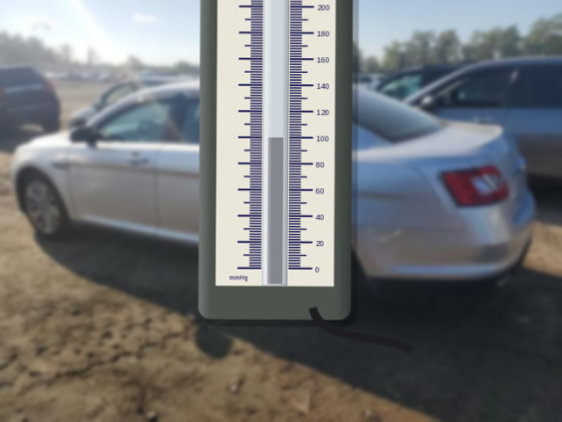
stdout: {"value": 100, "unit": "mmHg"}
